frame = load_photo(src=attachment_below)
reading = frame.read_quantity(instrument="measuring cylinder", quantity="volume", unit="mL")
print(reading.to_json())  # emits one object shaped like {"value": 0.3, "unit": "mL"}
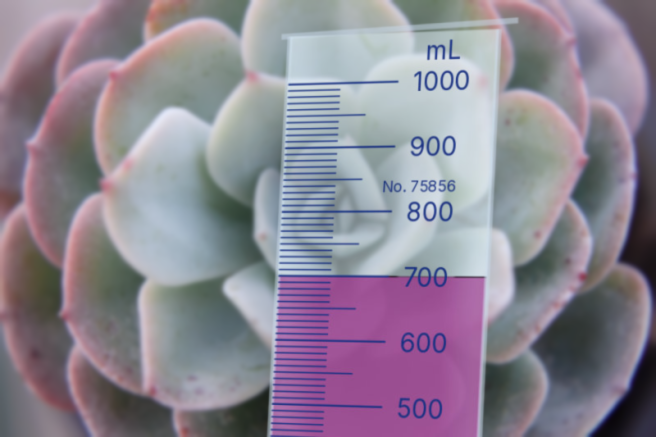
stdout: {"value": 700, "unit": "mL"}
